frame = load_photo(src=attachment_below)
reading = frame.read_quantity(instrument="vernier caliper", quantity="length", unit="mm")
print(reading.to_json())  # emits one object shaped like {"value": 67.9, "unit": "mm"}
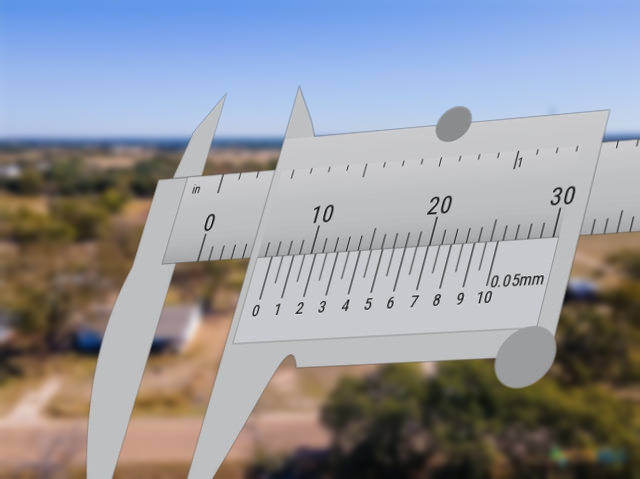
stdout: {"value": 6.6, "unit": "mm"}
